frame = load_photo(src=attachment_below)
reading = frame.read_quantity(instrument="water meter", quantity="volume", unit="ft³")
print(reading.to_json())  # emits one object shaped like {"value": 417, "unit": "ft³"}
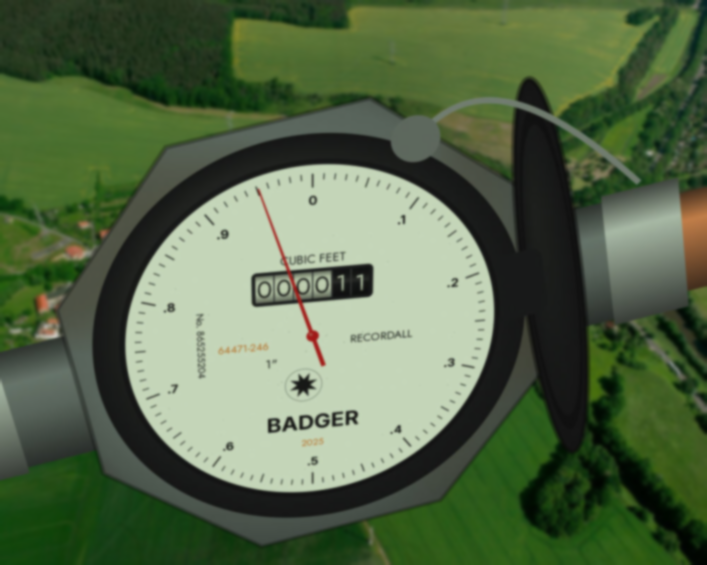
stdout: {"value": 10.95, "unit": "ft³"}
